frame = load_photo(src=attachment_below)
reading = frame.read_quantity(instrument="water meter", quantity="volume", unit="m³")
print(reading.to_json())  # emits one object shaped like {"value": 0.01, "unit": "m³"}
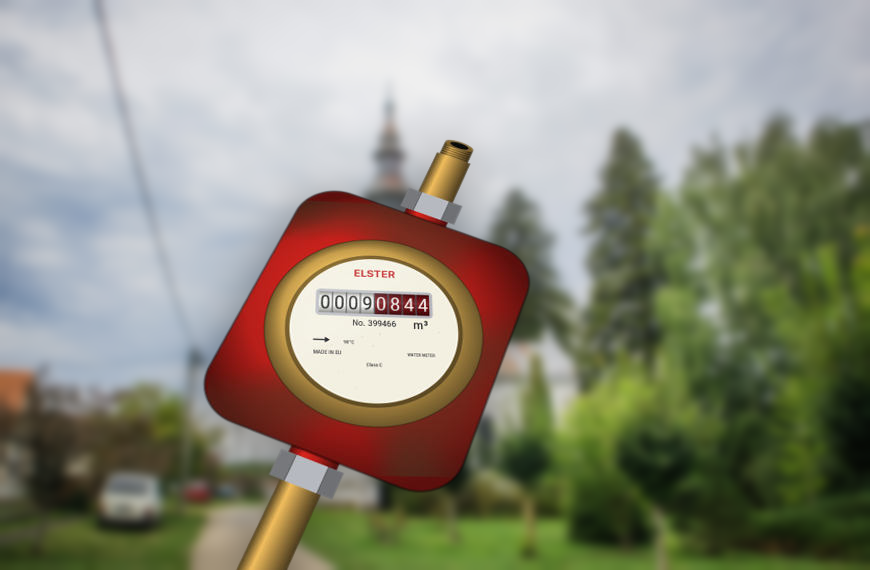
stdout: {"value": 9.0844, "unit": "m³"}
